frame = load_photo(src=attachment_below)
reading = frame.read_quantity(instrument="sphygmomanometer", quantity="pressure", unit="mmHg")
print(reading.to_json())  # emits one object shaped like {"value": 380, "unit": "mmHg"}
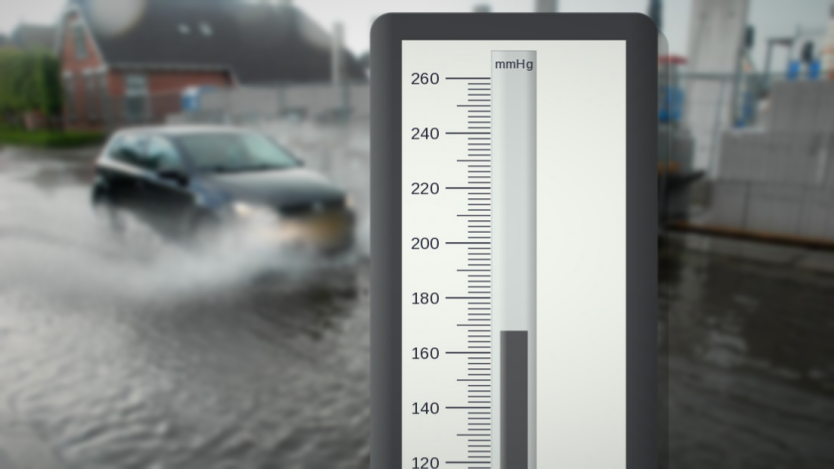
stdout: {"value": 168, "unit": "mmHg"}
